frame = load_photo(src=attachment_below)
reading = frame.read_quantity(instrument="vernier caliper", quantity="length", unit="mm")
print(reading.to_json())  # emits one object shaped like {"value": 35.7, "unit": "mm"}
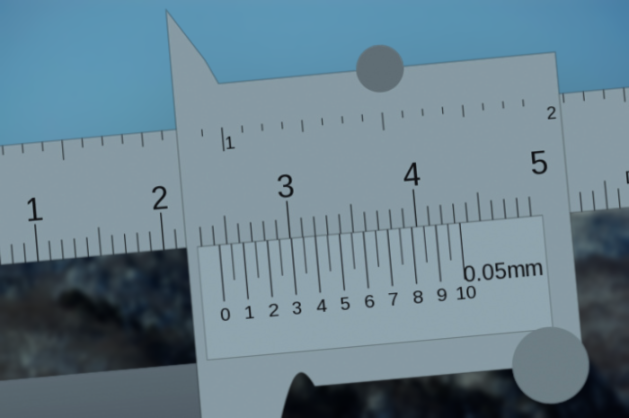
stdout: {"value": 24.4, "unit": "mm"}
